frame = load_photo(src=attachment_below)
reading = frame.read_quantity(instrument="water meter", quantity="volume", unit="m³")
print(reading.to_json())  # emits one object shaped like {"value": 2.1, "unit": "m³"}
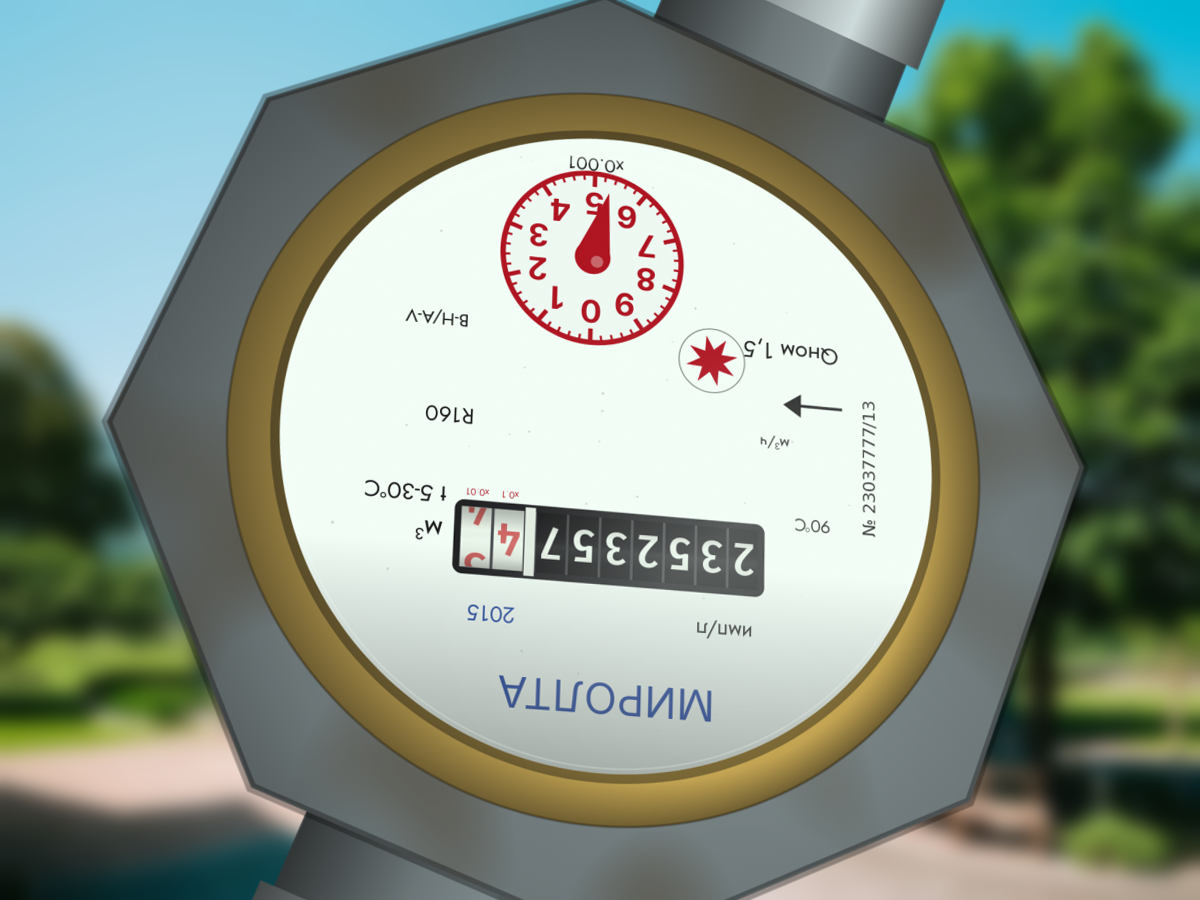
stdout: {"value": 2352357.435, "unit": "m³"}
